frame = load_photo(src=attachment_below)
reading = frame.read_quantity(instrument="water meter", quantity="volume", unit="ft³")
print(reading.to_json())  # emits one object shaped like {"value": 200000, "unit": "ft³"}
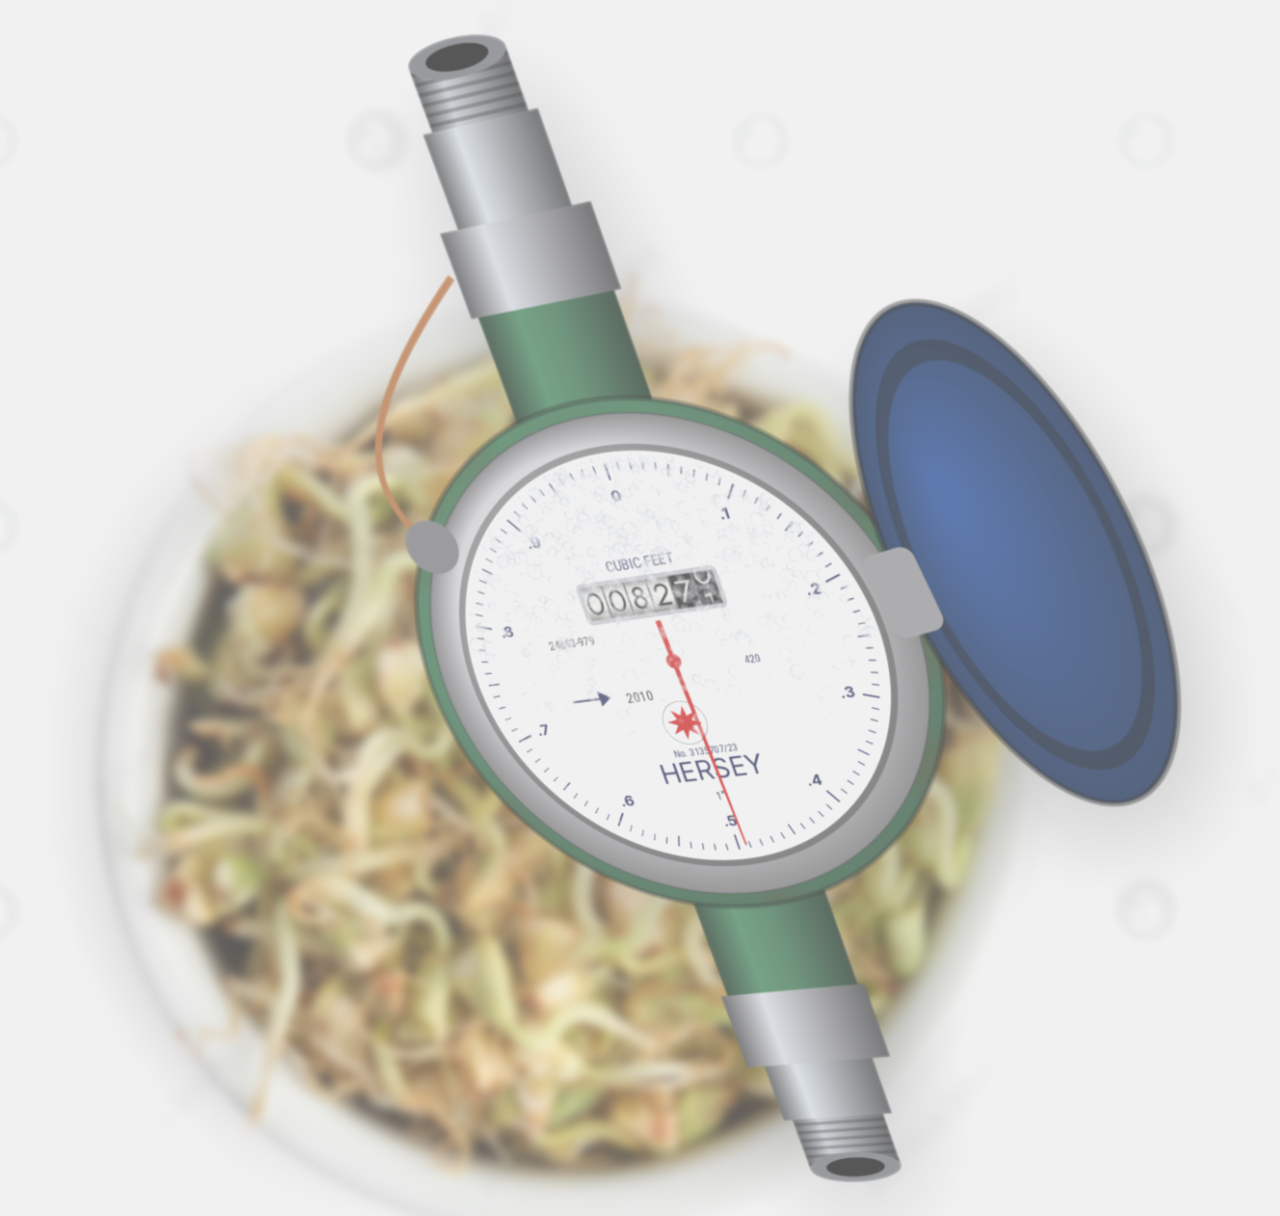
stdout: {"value": 8270.49, "unit": "ft³"}
